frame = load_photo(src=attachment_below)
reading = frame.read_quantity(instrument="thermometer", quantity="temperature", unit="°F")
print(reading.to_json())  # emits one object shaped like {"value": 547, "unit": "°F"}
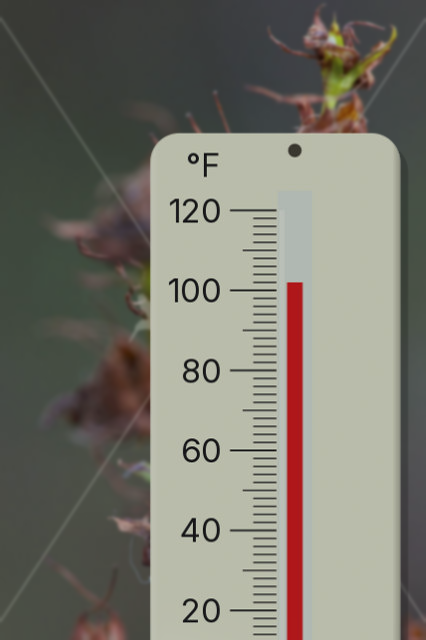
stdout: {"value": 102, "unit": "°F"}
